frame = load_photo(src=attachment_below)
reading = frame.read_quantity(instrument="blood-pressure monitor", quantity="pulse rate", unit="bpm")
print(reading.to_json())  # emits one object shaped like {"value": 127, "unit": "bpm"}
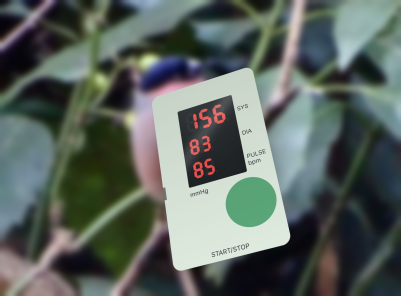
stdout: {"value": 85, "unit": "bpm"}
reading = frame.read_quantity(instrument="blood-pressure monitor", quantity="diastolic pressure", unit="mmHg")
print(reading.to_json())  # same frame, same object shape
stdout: {"value": 83, "unit": "mmHg"}
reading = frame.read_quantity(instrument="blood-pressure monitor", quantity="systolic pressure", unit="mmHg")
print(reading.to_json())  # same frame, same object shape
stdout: {"value": 156, "unit": "mmHg"}
